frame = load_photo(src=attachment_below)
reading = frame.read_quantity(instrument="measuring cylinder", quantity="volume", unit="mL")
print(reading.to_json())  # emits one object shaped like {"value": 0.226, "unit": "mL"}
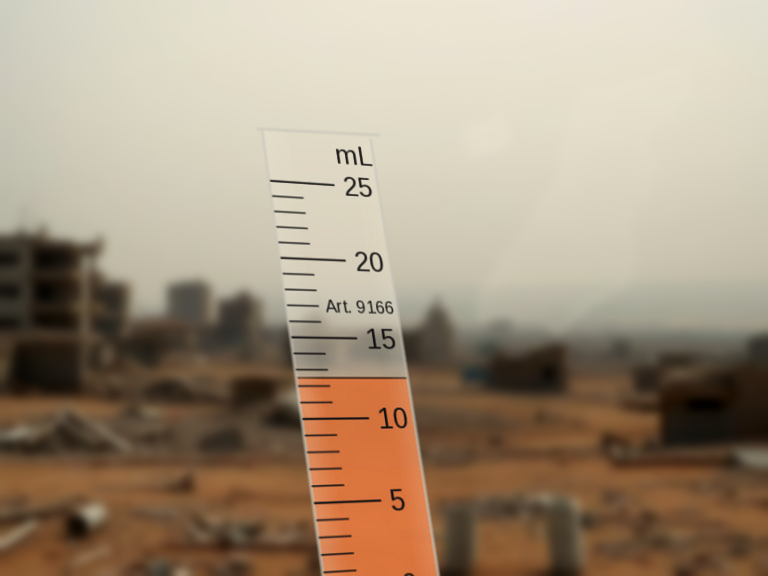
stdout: {"value": 12.5, "unit": "mL"}
